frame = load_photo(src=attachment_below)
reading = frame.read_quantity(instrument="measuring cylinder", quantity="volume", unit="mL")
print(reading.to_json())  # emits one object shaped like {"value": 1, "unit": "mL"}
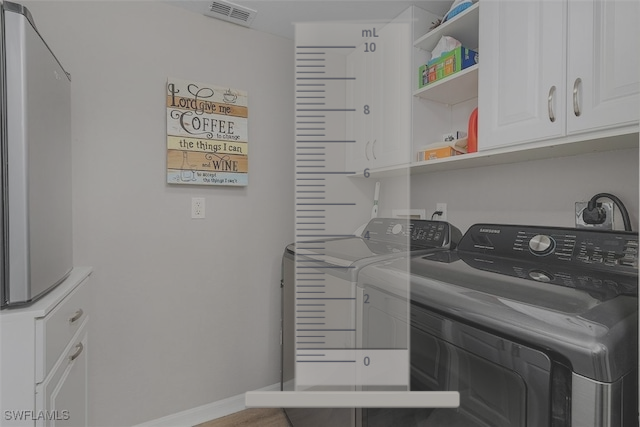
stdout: {"value": 0.4, "unit": "mL"}
